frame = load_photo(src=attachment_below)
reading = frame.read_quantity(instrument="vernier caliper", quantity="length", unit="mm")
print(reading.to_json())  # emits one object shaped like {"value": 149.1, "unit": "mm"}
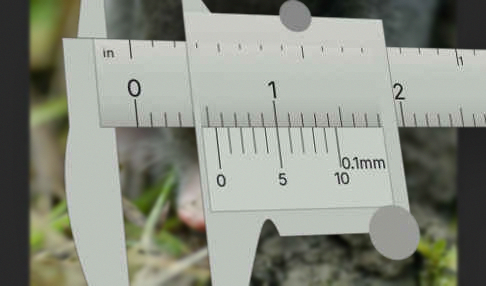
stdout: {"value": 5.5, "unit": "mm"}
